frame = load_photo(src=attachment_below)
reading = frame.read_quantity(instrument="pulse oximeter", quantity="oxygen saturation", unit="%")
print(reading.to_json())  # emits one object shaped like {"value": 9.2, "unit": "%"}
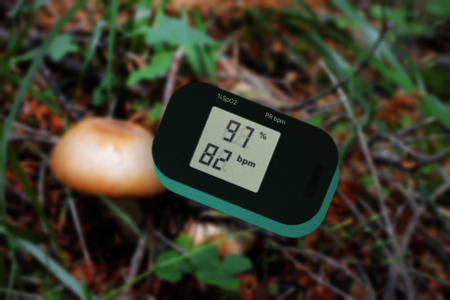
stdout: {"value": 97, "unit": "%"}
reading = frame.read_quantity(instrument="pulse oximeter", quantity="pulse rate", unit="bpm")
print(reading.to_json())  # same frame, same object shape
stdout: {"value": 82, "unit": "bpm"}
